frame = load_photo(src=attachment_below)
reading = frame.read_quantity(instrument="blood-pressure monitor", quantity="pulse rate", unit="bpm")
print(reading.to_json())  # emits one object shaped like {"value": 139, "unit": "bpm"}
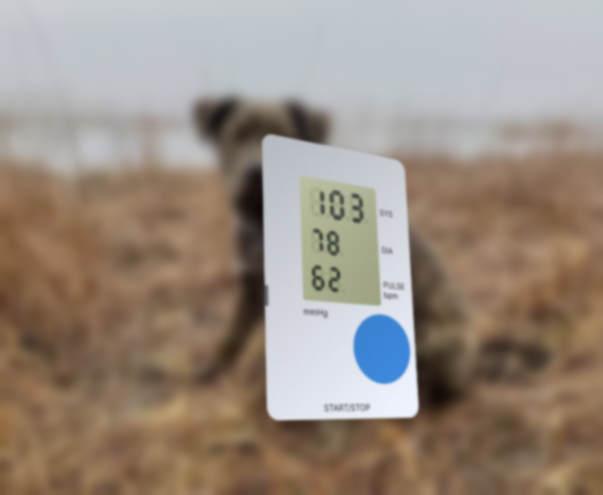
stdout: {"value": 62, "unit": "bpm"}
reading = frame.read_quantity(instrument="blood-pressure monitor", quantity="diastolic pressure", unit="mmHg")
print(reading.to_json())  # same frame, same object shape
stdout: {"value": 78, "unit": "mmHg"}
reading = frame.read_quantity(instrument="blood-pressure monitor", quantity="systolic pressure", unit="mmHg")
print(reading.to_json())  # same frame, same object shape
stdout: {"value": 103, "unit": "mmHg"}
